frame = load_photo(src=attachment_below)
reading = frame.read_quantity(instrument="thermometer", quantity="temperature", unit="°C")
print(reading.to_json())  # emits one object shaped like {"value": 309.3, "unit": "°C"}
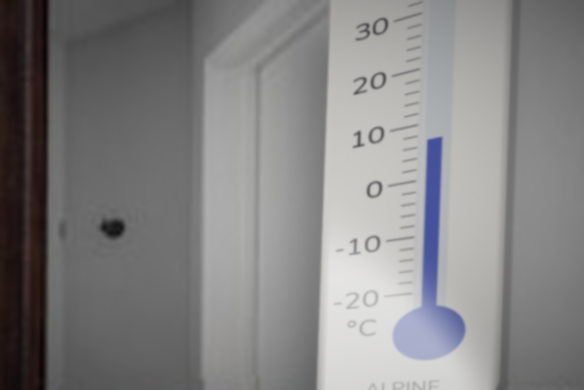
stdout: {"value": 7, "unit": "°C"}
